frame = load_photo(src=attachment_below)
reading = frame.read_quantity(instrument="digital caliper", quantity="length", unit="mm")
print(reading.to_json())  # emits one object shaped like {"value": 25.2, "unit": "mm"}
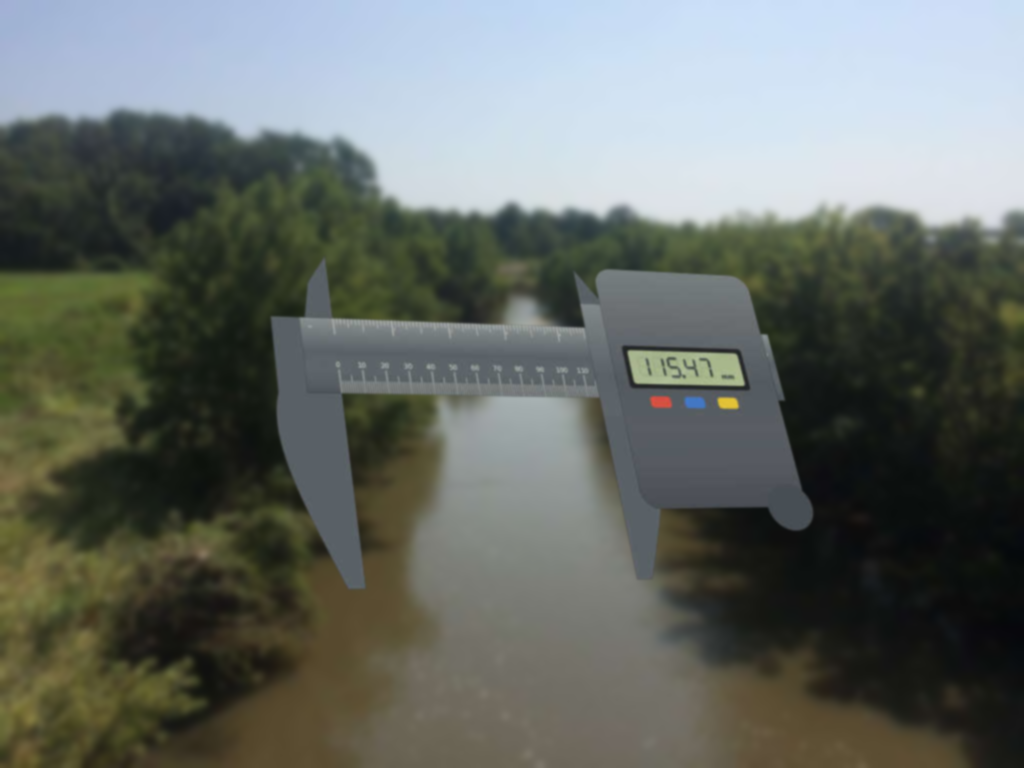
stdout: {"value": 115.47, "unit": "mm"}
